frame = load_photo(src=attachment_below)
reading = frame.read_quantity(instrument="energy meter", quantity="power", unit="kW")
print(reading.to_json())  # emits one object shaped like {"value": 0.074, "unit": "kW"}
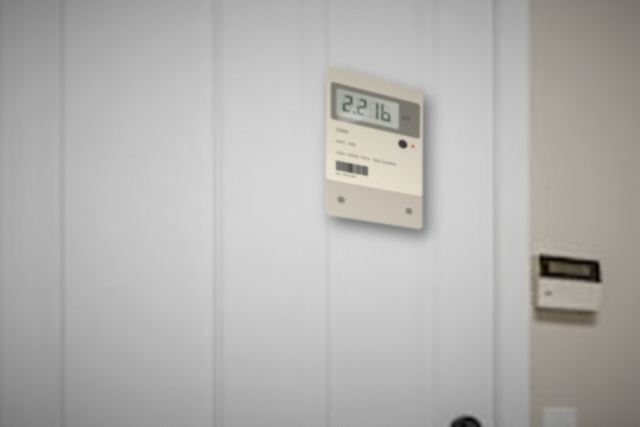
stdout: {"value": 2.216, "unit": "kW"}
